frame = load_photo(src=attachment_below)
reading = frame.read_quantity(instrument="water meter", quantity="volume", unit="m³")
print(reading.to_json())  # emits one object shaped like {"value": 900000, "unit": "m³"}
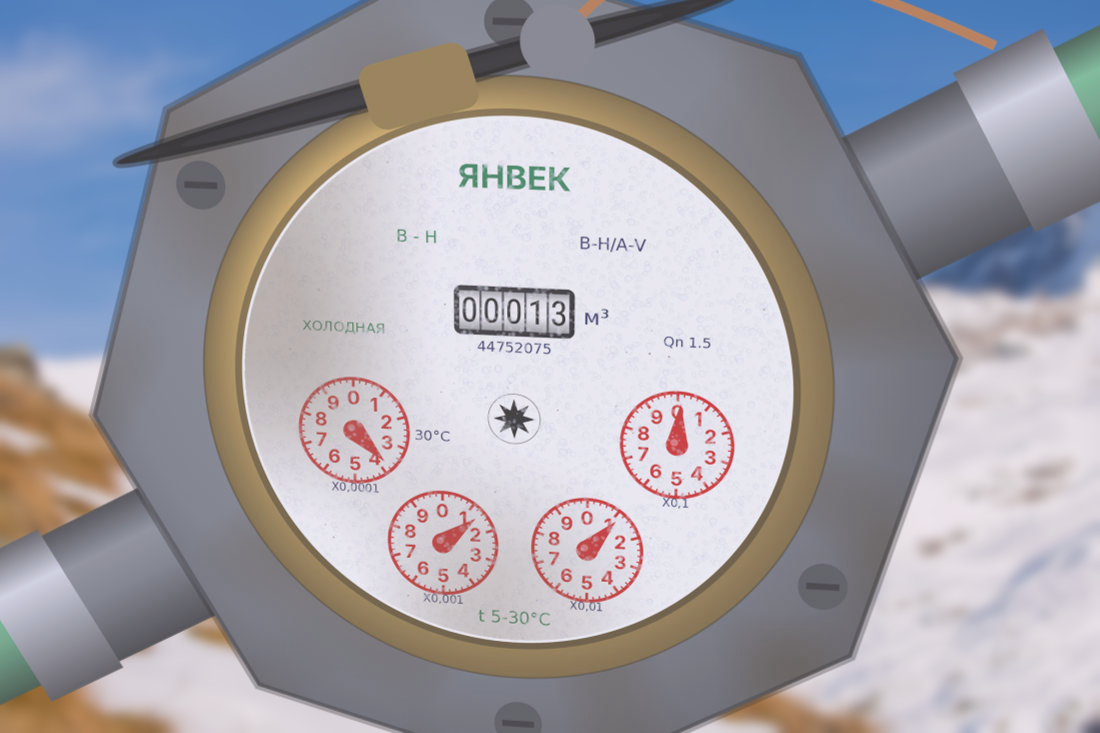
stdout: {"value": 13.0113, "unit": "m³"}
